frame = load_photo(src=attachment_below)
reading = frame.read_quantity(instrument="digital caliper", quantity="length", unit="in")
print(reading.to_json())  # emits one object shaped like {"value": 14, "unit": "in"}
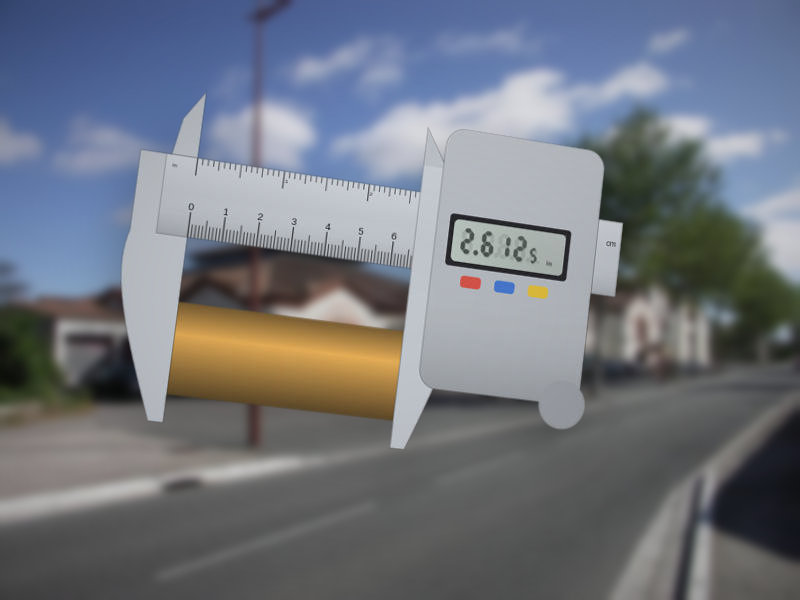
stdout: {"value": 2.6125, "unit": "in"}
